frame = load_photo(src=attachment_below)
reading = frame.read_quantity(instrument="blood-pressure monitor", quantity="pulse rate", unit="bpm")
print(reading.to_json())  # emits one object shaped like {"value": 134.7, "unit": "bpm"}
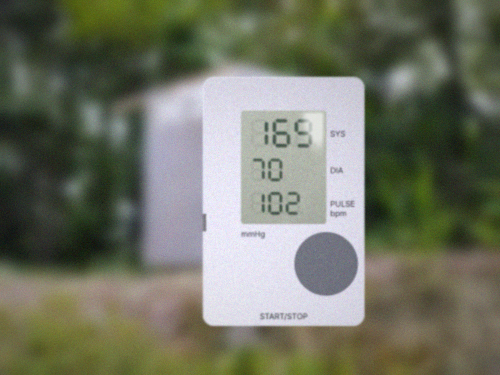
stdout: {"value": 102, "unit": "bpm"}
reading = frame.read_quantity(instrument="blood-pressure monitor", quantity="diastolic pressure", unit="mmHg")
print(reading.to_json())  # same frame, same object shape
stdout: {"value": 70, "unit": "mmHg"}
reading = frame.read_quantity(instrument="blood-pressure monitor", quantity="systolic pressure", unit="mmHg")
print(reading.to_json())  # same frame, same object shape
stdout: {"value": 169, "unit": "mmHg"}
